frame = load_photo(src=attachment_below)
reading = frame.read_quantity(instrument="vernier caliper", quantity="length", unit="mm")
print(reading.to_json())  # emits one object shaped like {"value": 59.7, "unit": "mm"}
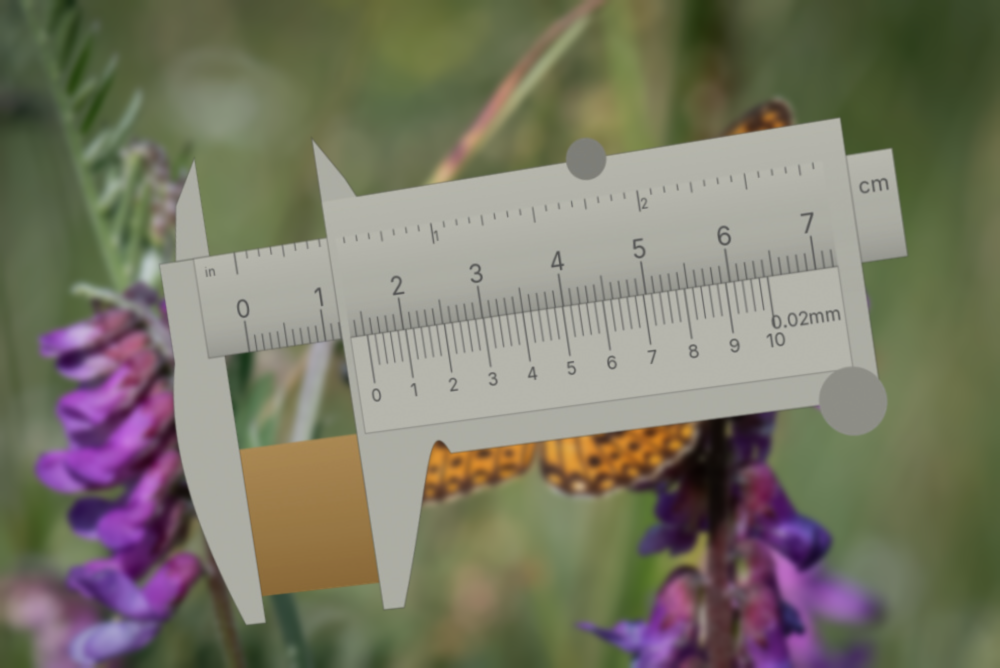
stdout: {"value": 15.4, "unit": "mm"}
